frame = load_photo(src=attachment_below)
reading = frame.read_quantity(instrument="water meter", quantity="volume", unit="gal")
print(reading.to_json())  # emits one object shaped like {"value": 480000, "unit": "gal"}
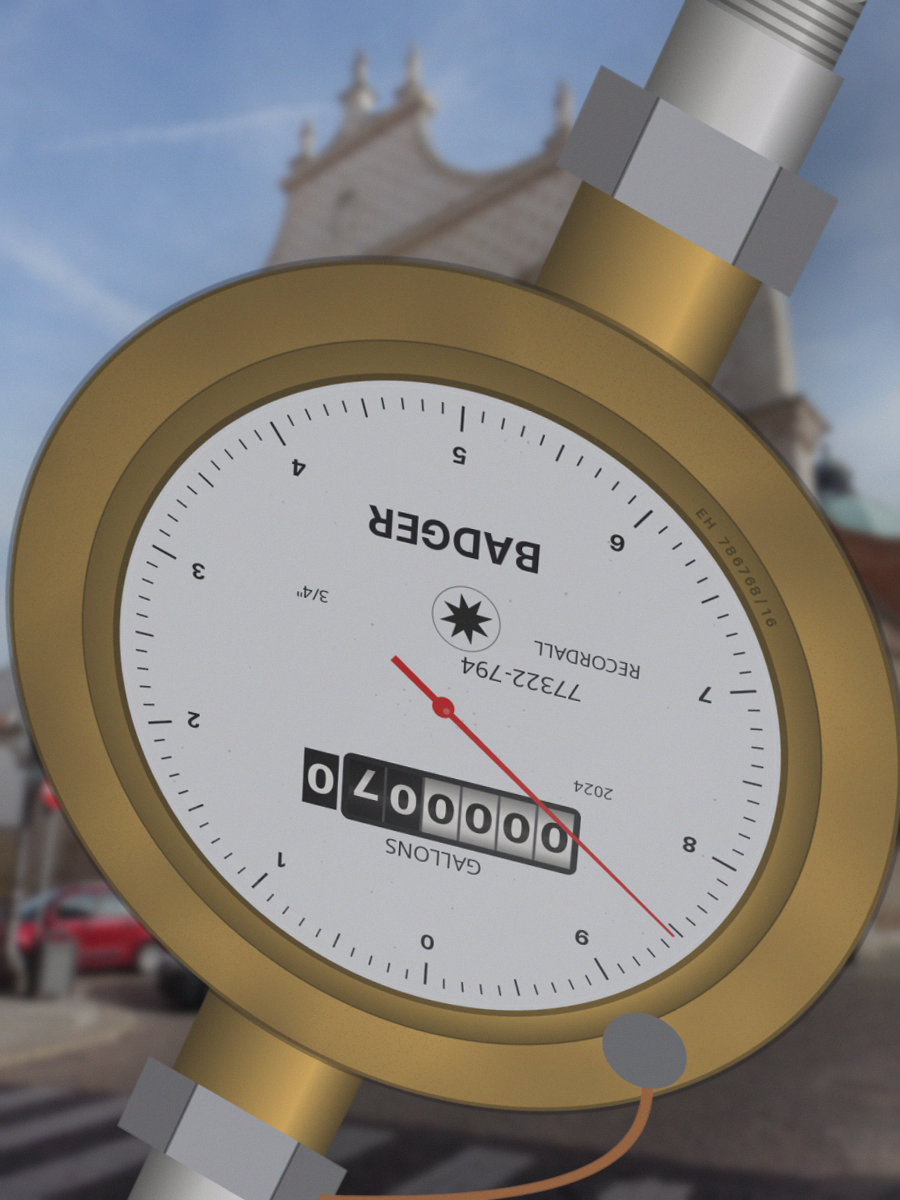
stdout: {"value": 68.5, "unit": "gal"}
